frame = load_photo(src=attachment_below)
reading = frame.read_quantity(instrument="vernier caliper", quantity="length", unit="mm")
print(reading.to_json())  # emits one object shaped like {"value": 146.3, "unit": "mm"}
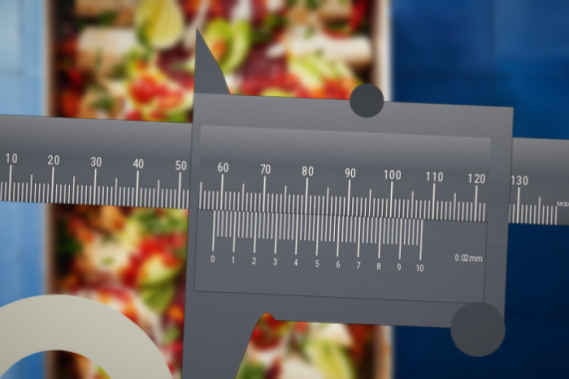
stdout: {"value": 58.5, "unit": "mm"}
